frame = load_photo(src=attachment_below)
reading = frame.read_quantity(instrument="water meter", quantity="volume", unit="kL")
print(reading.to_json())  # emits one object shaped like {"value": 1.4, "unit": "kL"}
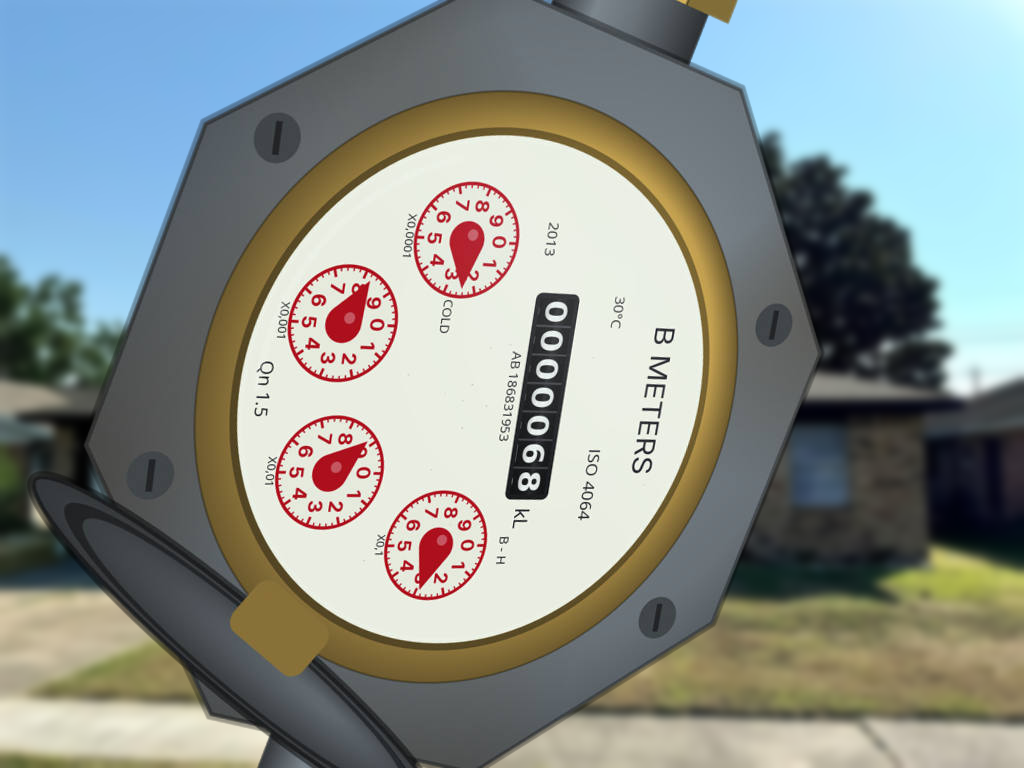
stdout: {"value": 68.2882, "unit": "kL"}
